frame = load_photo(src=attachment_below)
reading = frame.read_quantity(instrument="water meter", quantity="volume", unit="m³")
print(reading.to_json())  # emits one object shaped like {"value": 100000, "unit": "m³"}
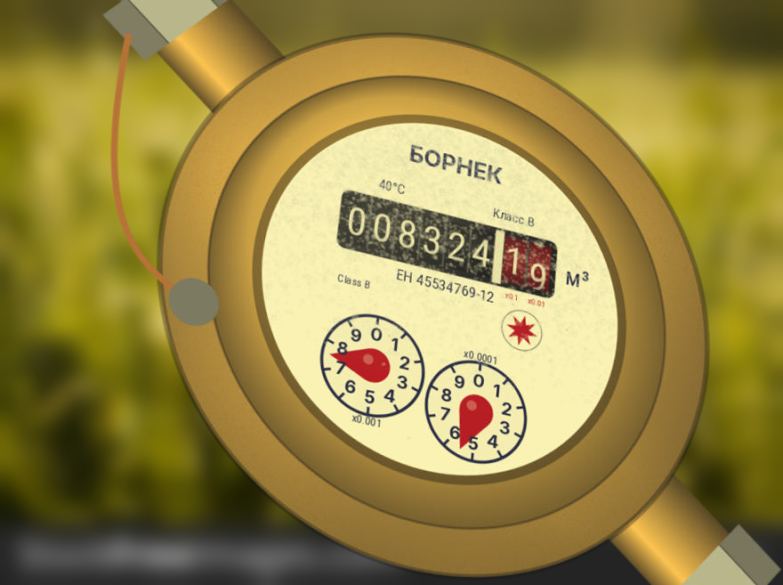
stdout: {"value": 8324.1875, "unit": "m³"}
